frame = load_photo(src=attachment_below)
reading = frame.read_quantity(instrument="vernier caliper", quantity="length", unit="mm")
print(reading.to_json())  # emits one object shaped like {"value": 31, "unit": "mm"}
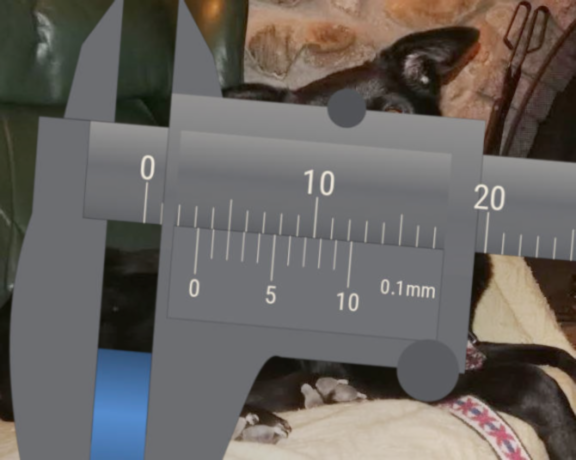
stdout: {"value": 3.2, "unit": "mm"}
